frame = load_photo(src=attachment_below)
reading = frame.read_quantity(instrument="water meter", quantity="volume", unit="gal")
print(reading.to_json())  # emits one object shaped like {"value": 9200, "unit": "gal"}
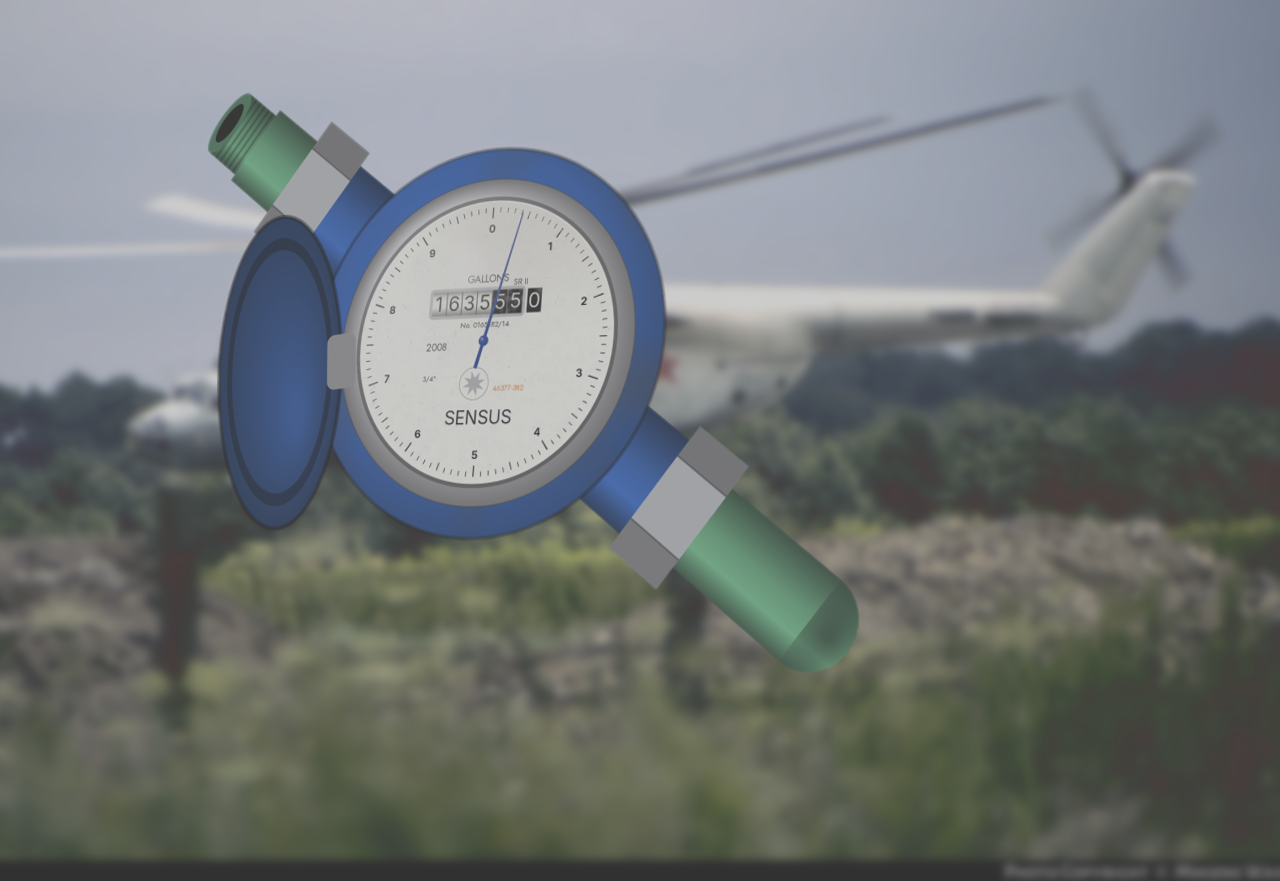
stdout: {"value": 1635550.4, "unit": "gal"}
